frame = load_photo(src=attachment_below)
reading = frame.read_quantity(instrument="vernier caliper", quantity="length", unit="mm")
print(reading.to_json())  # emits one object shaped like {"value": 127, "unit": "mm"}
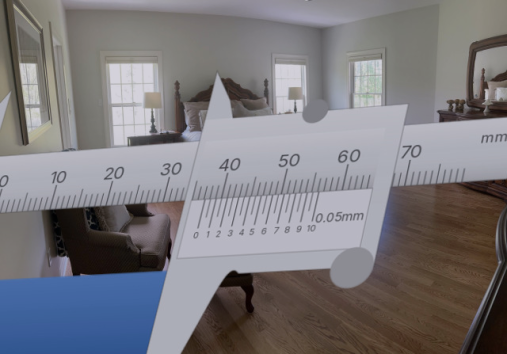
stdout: {"value": 37.2, "unit": "mm"}
